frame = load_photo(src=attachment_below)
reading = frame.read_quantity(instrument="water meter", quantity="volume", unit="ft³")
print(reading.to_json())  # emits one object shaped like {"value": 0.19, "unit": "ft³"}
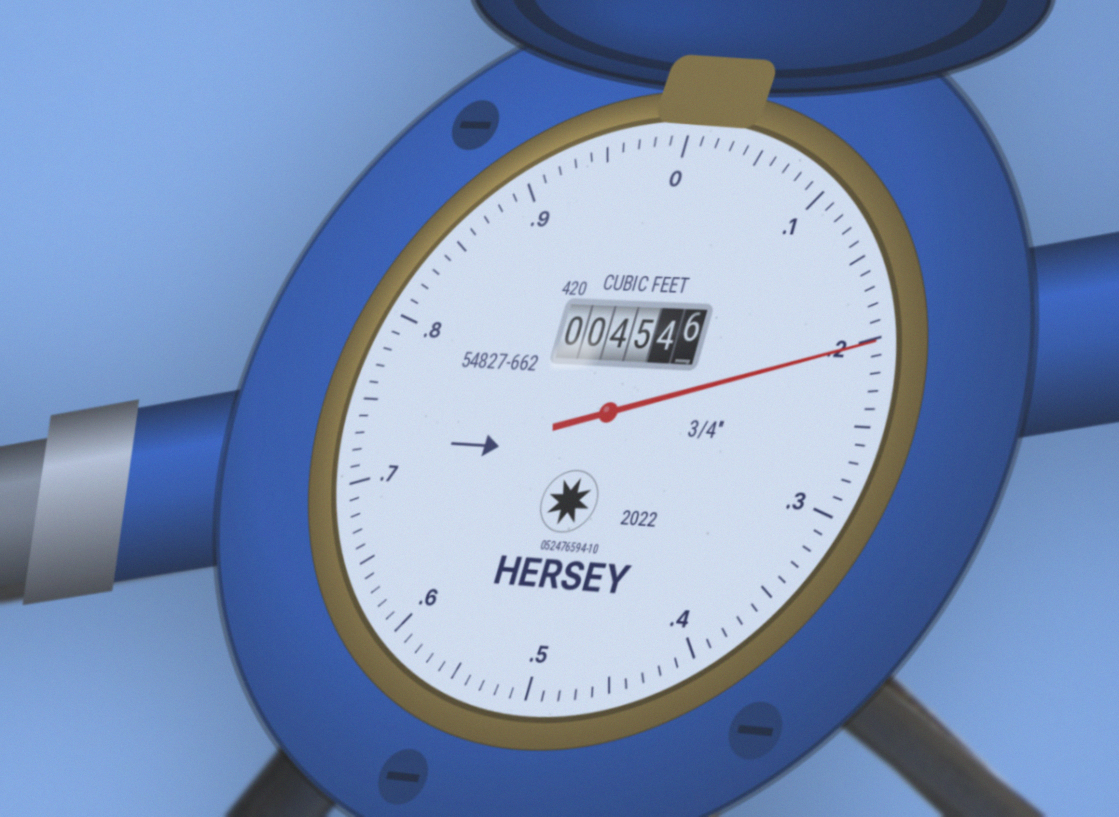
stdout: {"value": 4546.20, "unit": "ft³"}
